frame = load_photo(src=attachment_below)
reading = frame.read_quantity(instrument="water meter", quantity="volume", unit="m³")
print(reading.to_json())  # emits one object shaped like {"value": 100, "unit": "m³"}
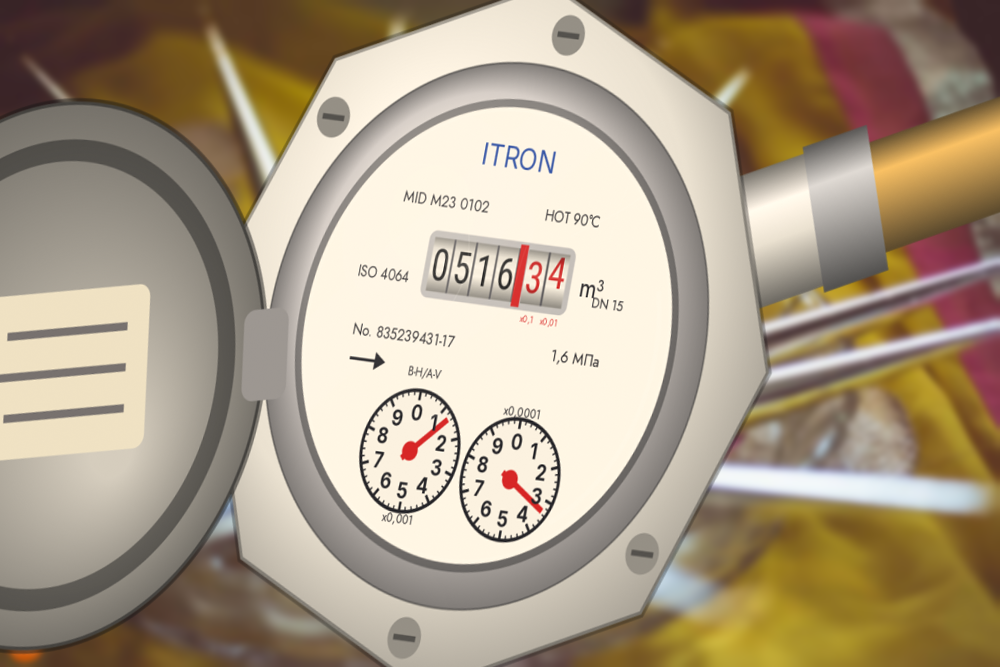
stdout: {"value": 516.3413, "unit": "m³"}
